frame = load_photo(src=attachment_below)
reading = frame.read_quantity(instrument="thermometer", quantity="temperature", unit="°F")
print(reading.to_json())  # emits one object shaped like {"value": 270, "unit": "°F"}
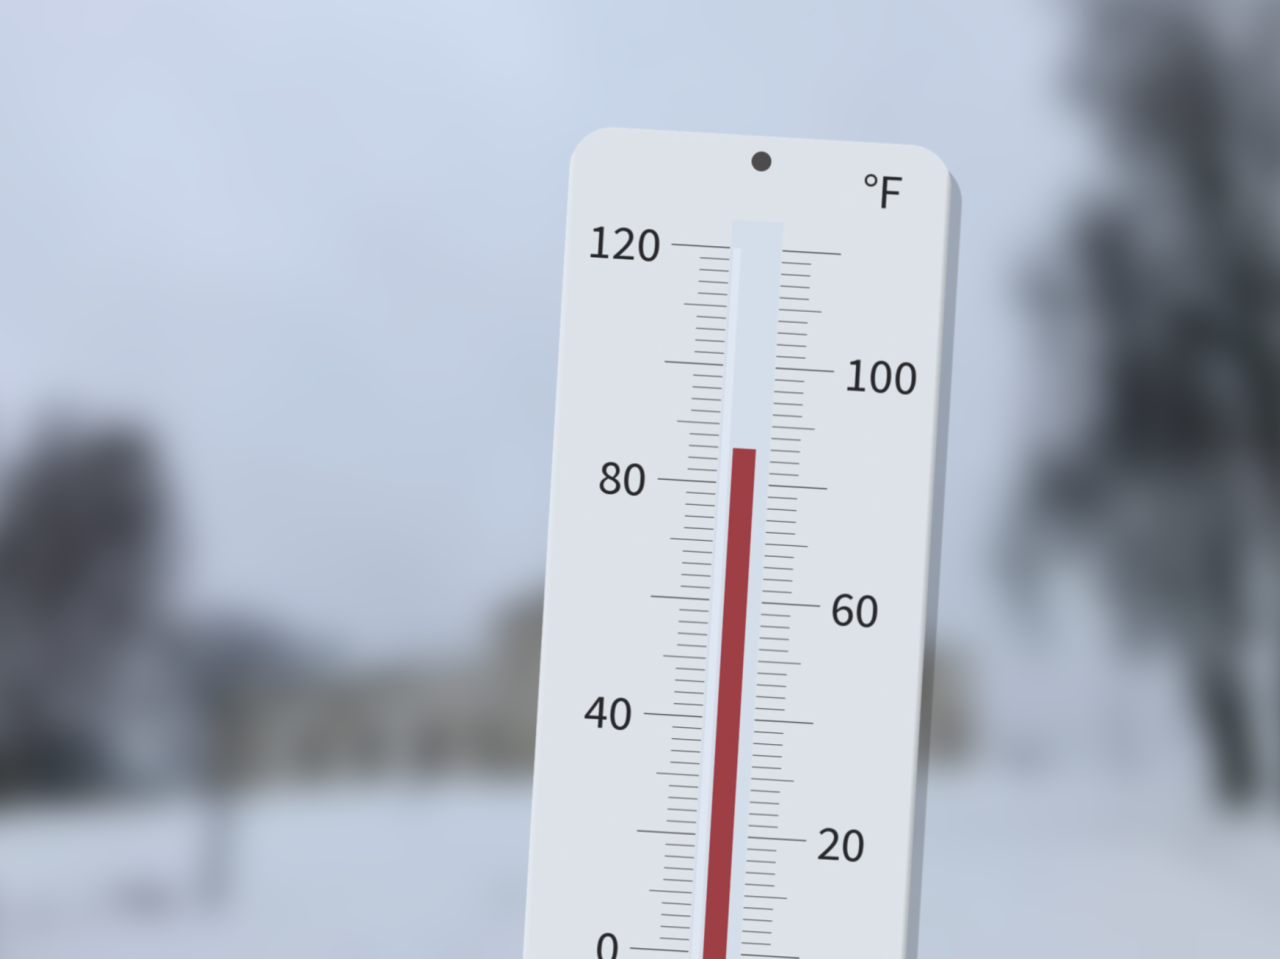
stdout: {"value": 86, "unit": "°F"}
